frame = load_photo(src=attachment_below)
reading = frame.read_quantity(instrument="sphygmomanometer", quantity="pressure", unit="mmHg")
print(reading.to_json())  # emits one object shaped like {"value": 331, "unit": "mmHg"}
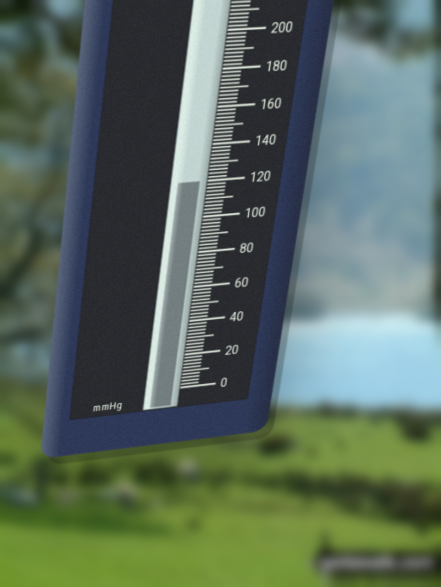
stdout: {"value": 120, "unit": "mmHg"}
